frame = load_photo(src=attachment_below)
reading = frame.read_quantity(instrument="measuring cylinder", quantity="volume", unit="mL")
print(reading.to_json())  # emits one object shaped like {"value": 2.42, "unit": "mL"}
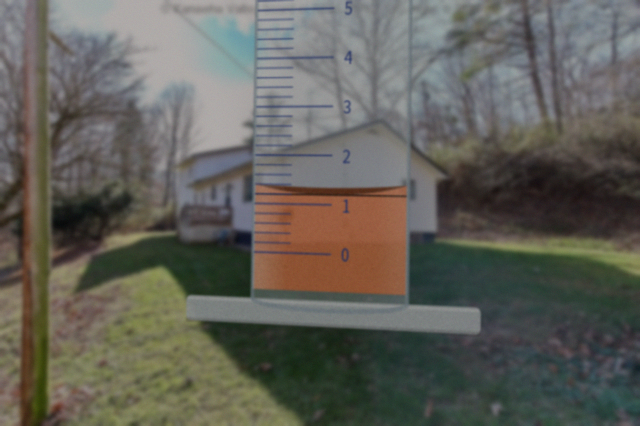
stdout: {"value": 1.2, "unit": "mL"}
